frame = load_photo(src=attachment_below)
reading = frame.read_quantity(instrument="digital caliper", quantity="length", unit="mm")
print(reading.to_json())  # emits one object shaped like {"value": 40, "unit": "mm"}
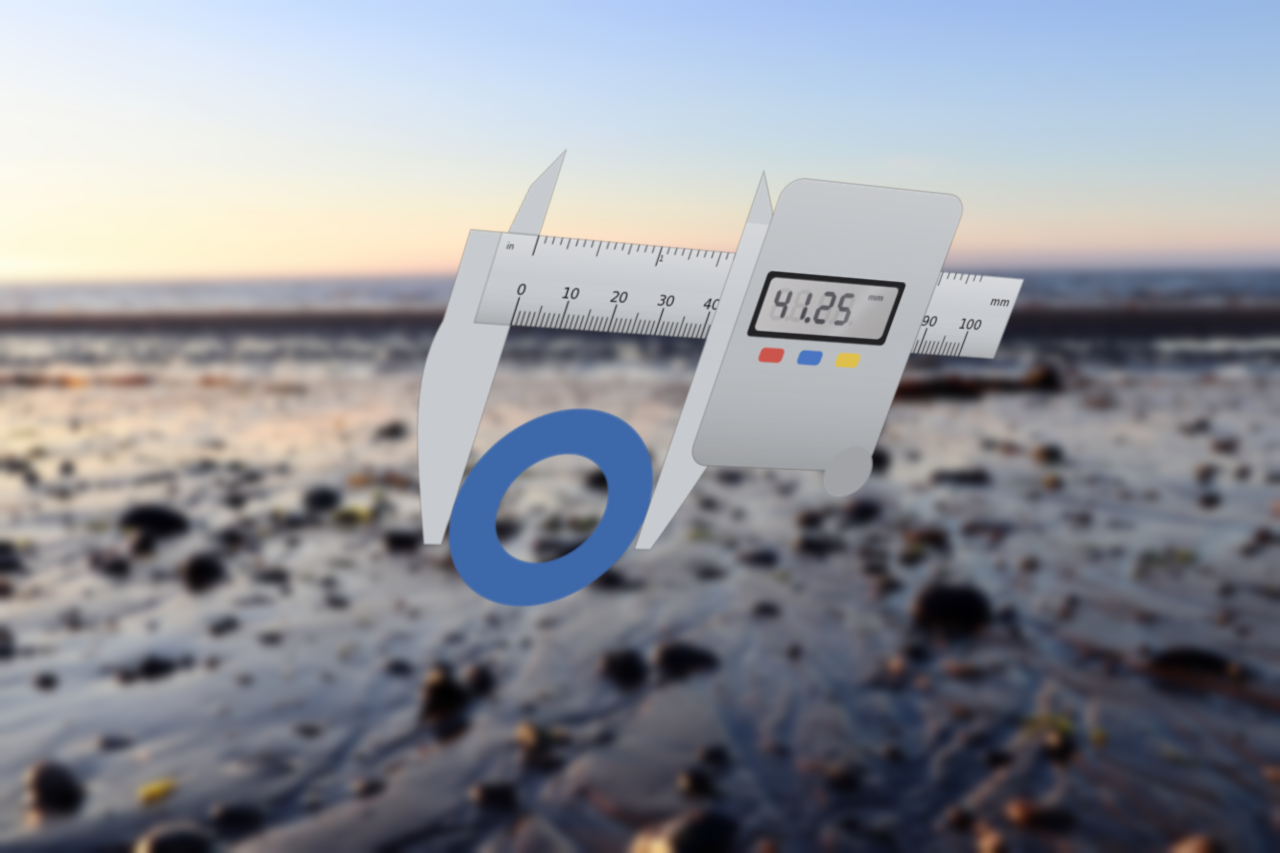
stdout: {"value": 41.25, "unit": "mm"}
